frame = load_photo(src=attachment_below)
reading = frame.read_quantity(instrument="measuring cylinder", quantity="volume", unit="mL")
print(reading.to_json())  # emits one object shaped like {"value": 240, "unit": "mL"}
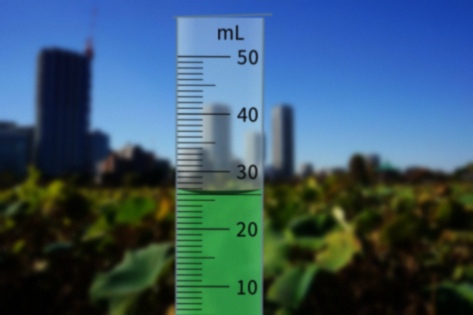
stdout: {"value": 26, "unit": "mL"}
